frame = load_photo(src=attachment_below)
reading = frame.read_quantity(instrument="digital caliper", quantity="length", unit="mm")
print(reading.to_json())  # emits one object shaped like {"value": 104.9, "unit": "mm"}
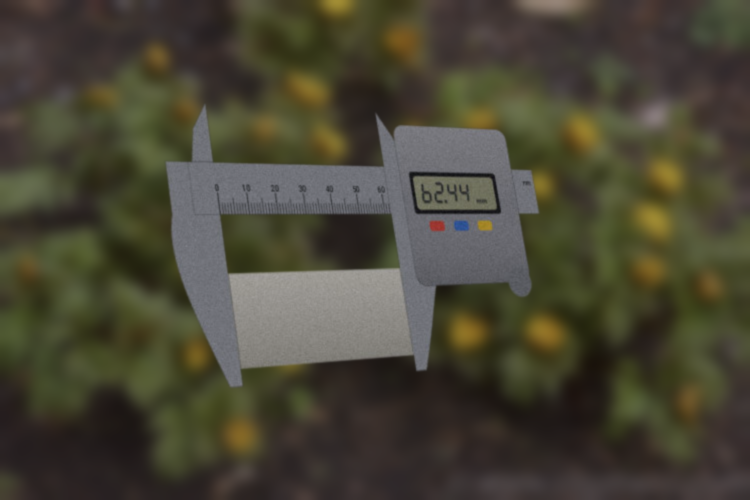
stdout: {"value": 62.44, "unit": "mm"}
